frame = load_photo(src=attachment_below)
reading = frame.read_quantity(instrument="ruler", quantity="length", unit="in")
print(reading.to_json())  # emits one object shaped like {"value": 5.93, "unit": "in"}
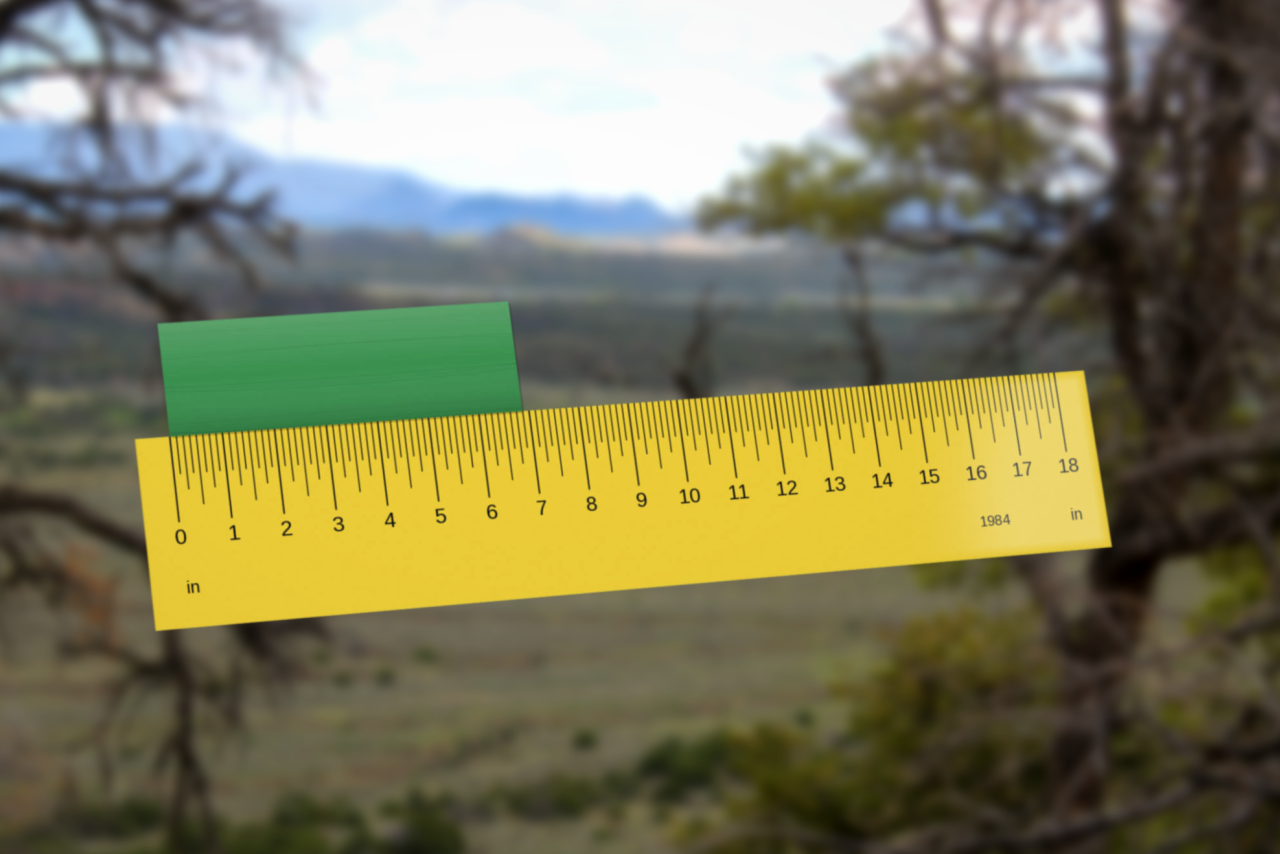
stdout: {"value": 6.875, "unit": "in"}
